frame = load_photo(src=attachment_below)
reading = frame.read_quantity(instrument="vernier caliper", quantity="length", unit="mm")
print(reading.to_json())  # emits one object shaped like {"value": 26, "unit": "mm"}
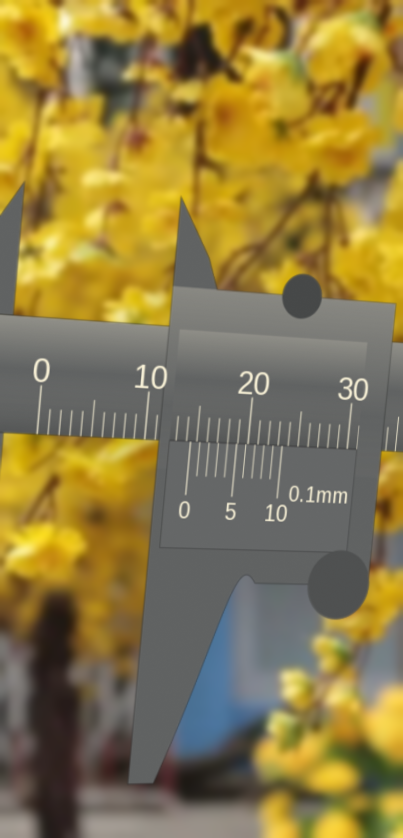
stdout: {"value": 14.4, "unit": "mm"}
